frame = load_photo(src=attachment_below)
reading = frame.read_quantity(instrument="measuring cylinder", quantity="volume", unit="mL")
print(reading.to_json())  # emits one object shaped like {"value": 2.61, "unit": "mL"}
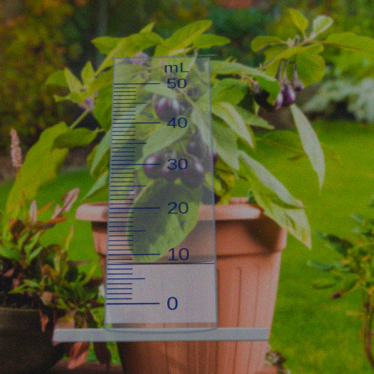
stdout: {"value": 8, "unit": "mL"}
